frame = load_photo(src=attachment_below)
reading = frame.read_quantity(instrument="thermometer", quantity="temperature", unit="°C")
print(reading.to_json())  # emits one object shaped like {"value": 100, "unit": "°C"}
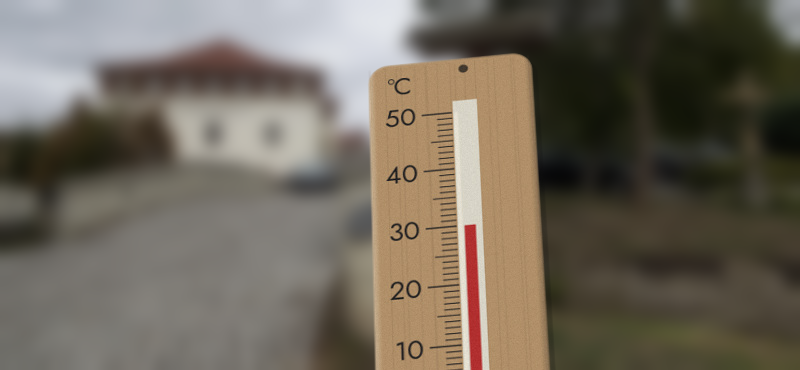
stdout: {"value": 30, "unit": "°C"}
